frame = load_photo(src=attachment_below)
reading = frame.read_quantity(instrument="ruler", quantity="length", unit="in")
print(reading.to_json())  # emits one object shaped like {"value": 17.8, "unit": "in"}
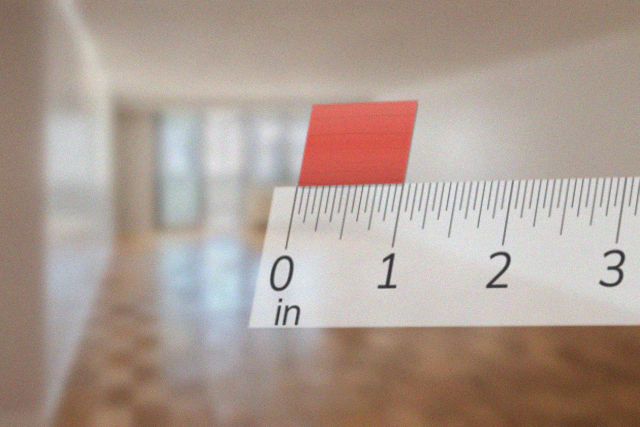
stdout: {"value": 1, "unit": "in"}
